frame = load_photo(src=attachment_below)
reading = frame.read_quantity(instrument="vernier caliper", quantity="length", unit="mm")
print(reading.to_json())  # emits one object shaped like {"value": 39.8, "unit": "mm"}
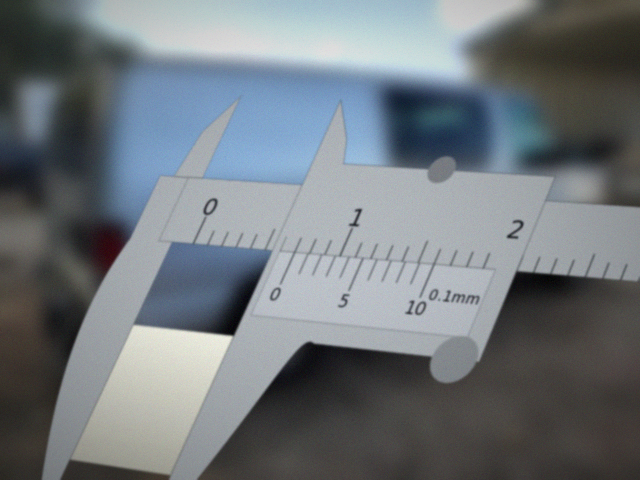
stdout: {"value": 7.0, "unit": "mm"}
